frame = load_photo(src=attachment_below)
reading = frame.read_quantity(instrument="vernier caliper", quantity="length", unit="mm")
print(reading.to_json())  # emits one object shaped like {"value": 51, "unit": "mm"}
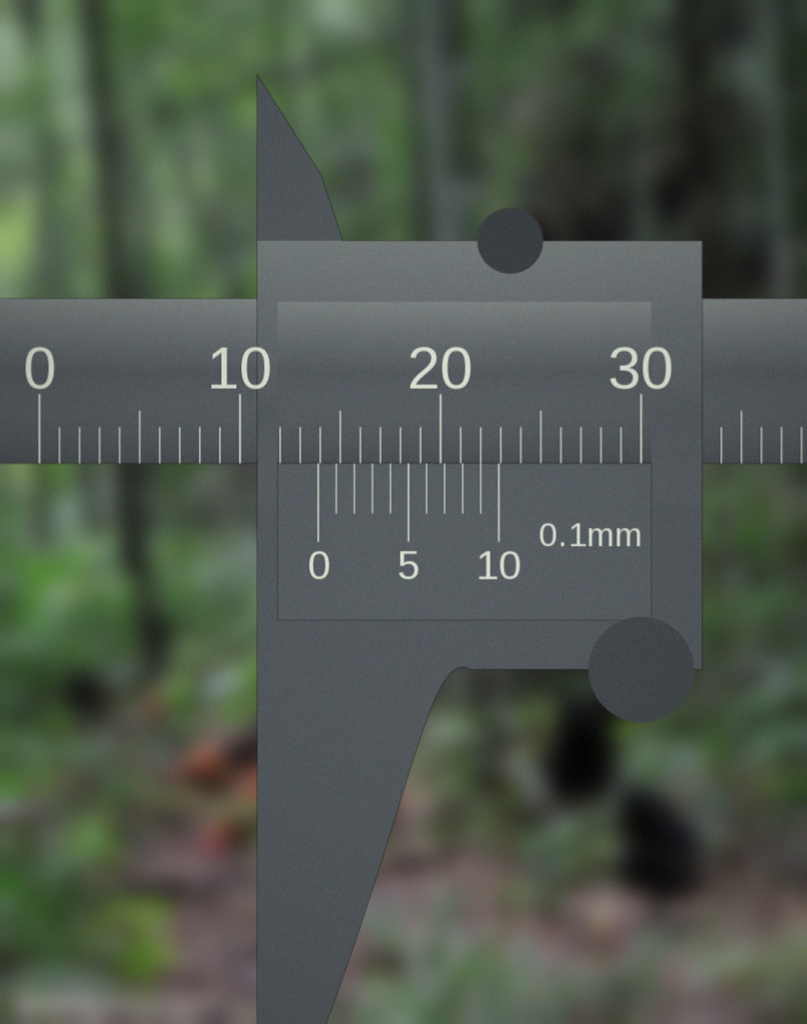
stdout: {"value": 13.9, "unit": "mm"}
